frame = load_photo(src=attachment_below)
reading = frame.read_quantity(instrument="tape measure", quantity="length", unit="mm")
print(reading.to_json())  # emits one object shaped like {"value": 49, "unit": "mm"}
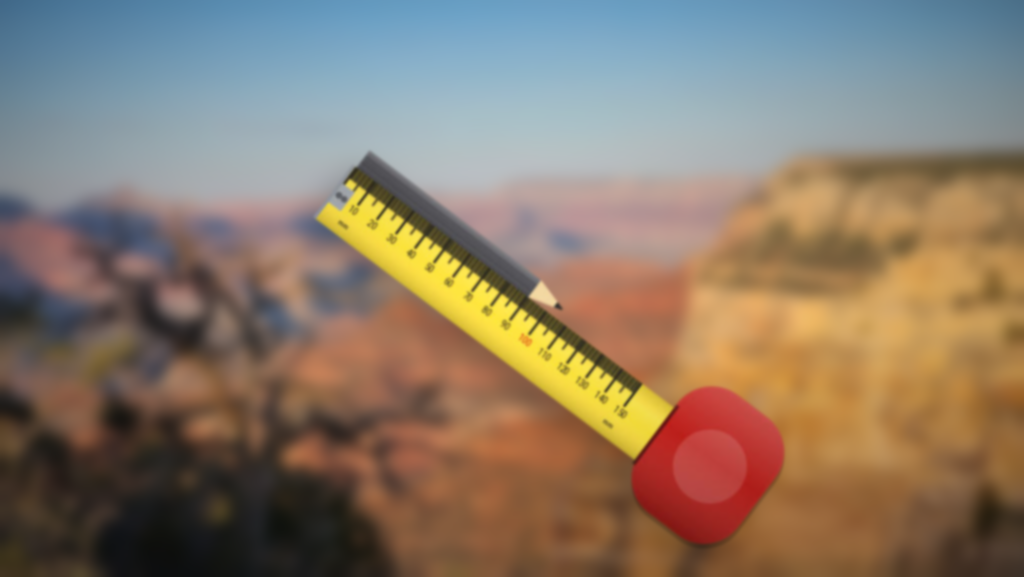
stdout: {"value": 105, "unit": "mm"}
